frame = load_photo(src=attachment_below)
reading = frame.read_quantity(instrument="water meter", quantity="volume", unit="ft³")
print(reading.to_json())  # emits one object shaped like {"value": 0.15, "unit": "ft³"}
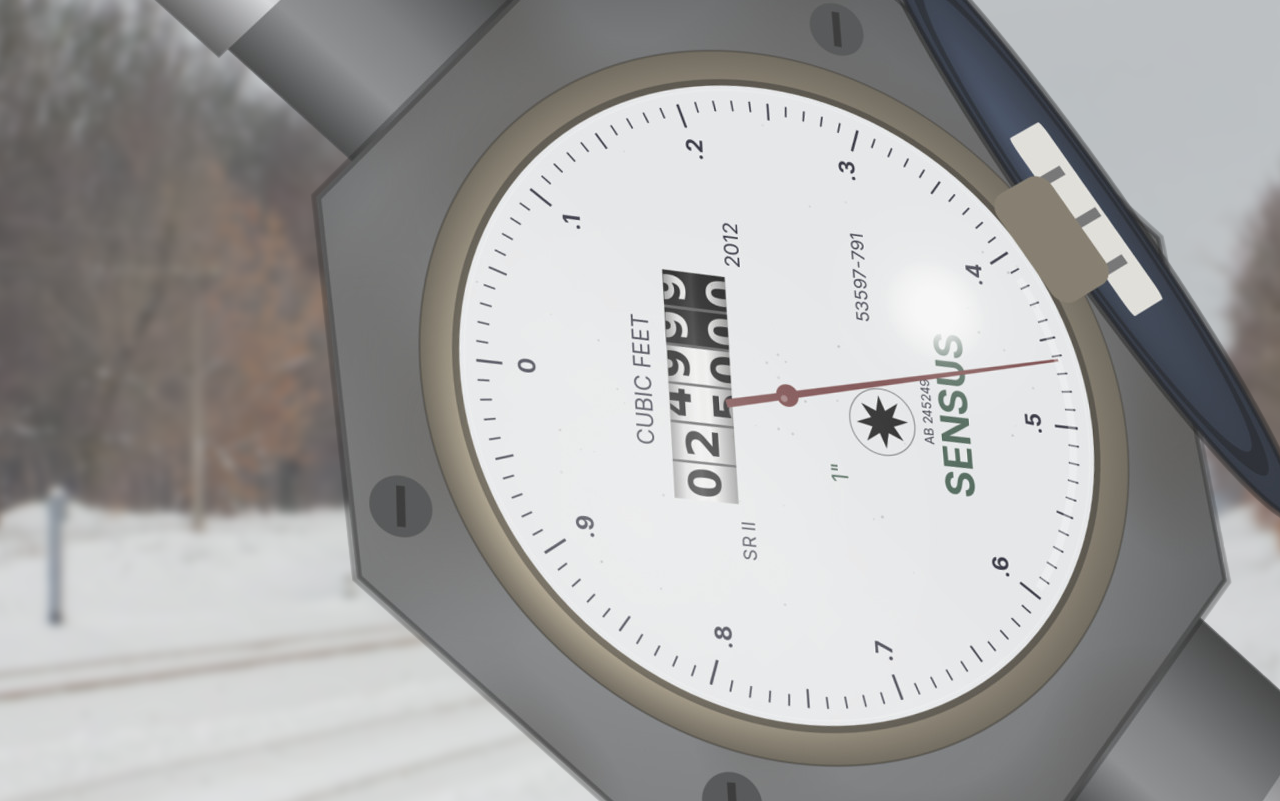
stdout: {"value": 24999.46, "unit": "ft³"}
